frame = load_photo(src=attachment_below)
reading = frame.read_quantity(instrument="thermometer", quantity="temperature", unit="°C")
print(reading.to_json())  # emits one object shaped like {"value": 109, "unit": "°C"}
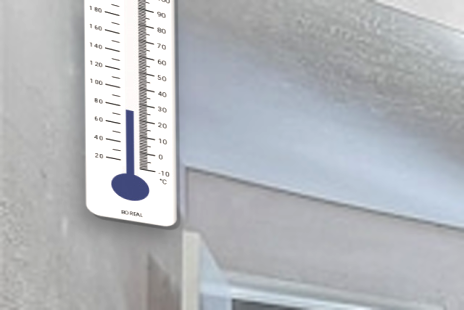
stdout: {"value": 25, "unit": "°C"}
